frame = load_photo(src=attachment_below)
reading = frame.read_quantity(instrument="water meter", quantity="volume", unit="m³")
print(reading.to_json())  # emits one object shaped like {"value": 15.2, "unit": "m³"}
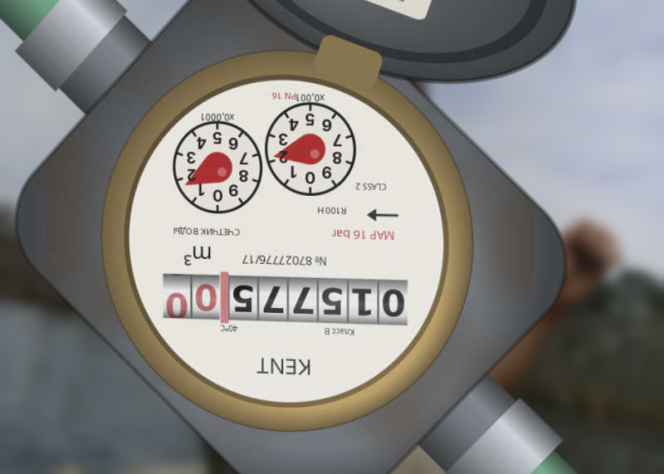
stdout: {"value": 15775.0021, "unit": "m³"}
